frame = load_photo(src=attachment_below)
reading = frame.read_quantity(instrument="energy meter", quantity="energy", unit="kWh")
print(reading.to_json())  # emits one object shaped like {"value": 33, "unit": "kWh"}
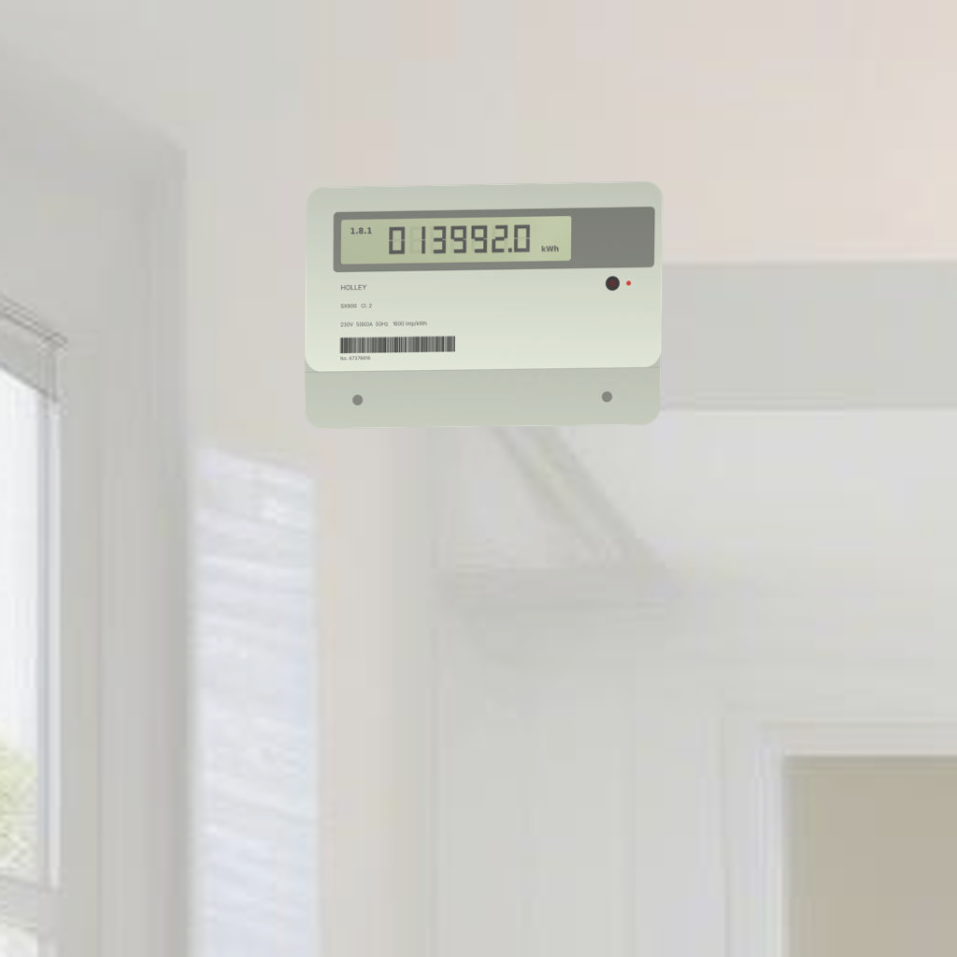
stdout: {"value": 13992.0, "unit": "kWh"}
